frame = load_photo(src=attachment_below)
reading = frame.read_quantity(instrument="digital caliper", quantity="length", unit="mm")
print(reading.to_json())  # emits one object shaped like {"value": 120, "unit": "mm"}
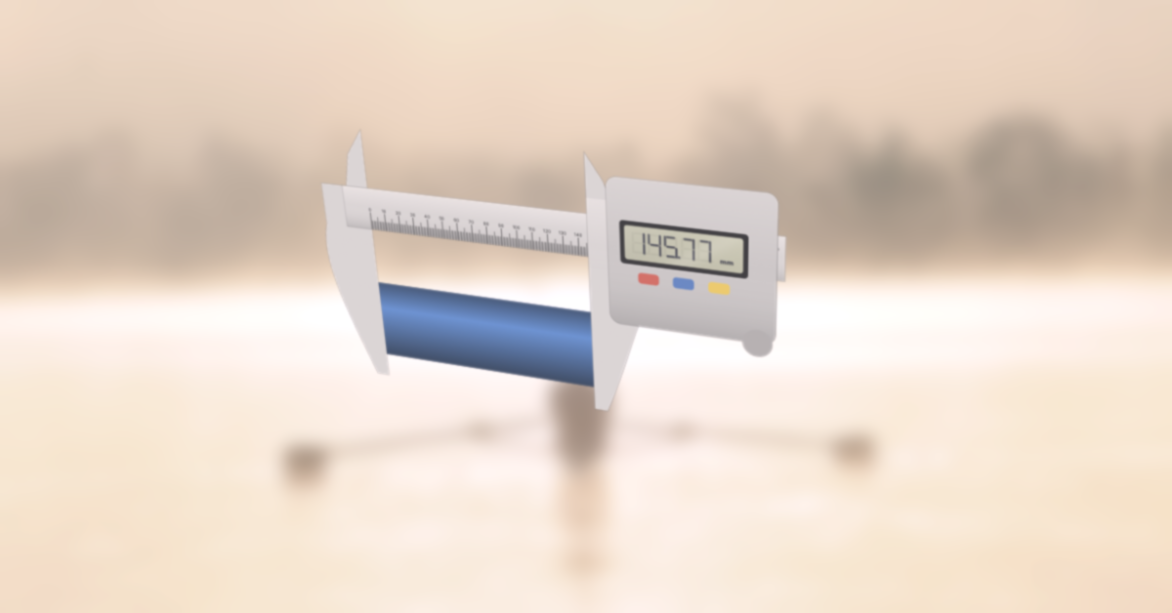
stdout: {"value": 145.77, "unit": "mm"}
